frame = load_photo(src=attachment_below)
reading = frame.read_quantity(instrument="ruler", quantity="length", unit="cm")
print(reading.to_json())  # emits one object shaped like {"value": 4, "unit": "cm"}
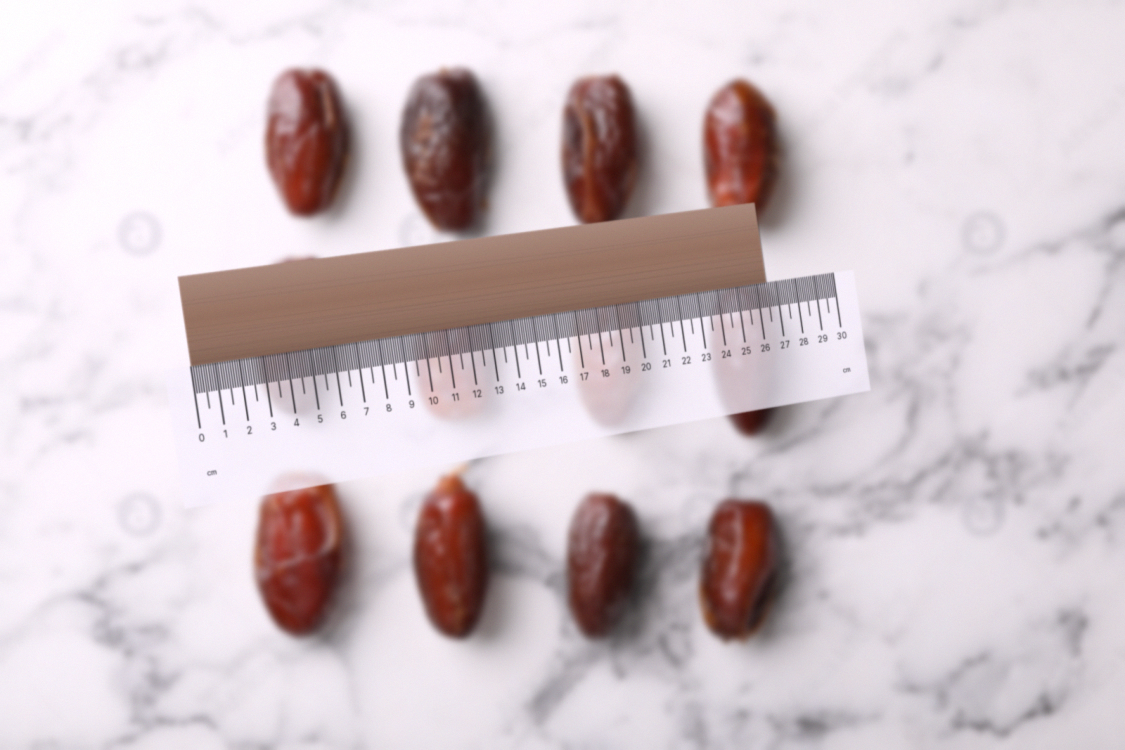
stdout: {"value": 26.5, "unit": "cm"}
